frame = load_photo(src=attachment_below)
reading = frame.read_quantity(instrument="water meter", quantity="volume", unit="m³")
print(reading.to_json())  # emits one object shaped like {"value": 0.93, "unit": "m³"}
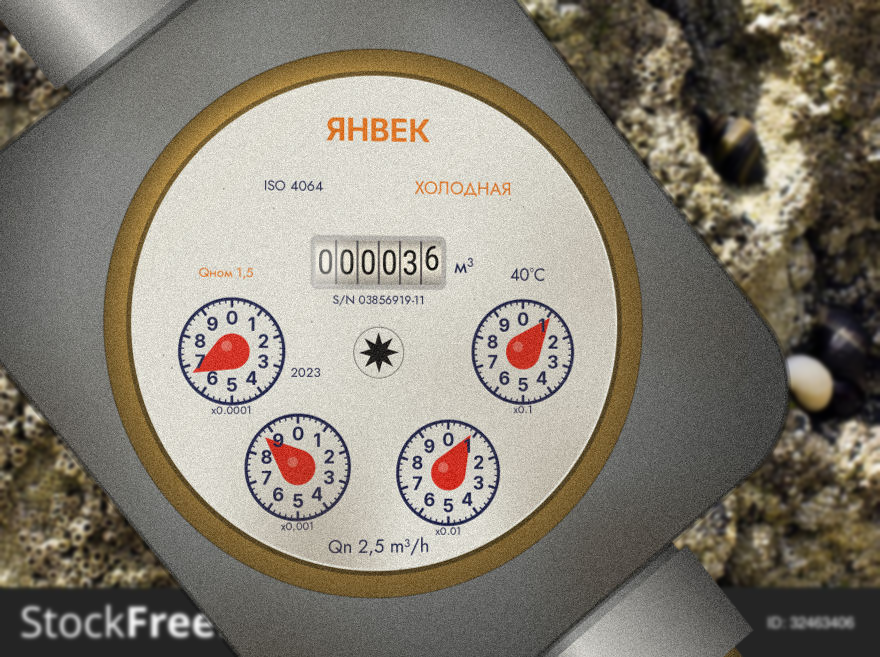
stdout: {"value": 36.1086, "unit": "m³"}
